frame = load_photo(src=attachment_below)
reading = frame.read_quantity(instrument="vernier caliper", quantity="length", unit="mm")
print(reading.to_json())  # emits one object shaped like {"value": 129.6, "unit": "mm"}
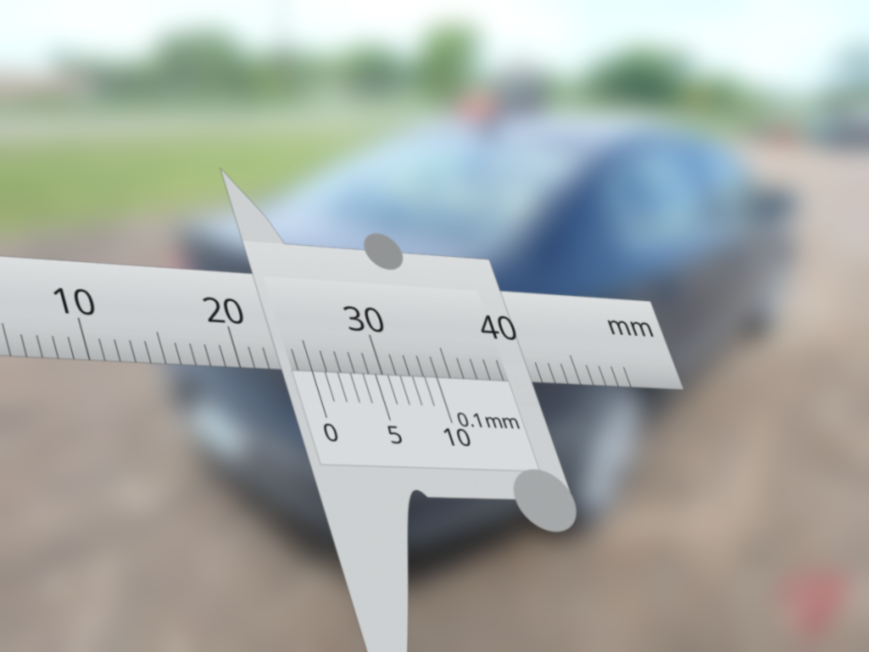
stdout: {"value": 25.0, "unit": "mm"}
